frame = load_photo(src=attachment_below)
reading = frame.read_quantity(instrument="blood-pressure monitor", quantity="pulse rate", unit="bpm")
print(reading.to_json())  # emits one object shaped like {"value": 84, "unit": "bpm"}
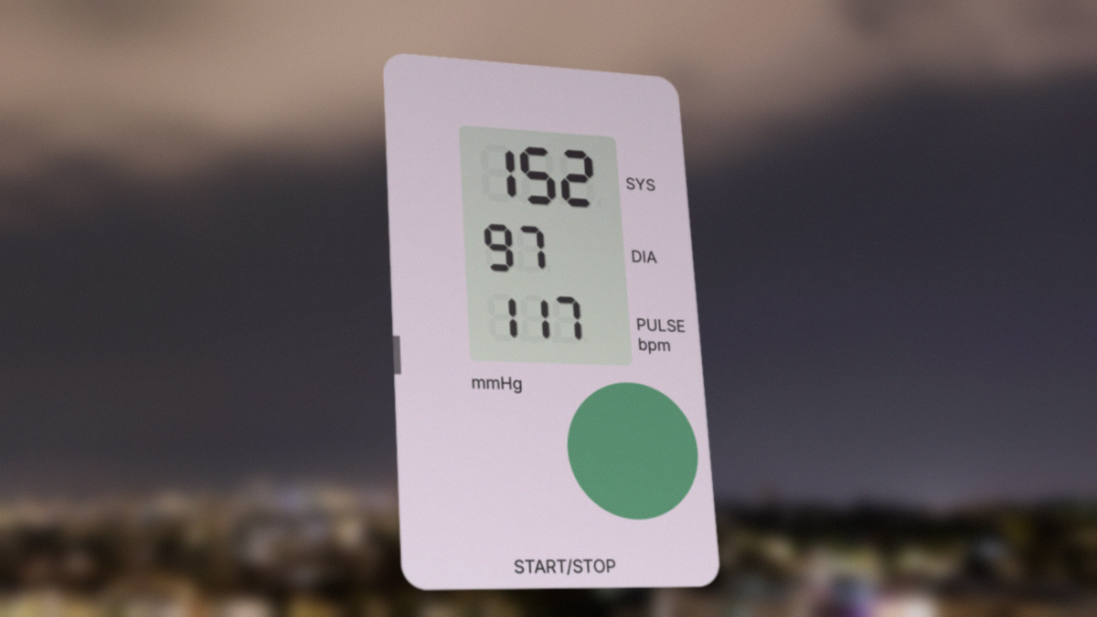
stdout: {"value": 117, "unit": "bpm"}
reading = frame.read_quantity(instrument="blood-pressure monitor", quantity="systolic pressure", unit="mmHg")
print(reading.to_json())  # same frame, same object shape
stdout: {"value": 152, "unit": "mmHg"}
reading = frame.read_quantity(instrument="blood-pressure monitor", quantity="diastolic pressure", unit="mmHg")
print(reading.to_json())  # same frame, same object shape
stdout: {"value": 97, "unit": "mmHg"}
